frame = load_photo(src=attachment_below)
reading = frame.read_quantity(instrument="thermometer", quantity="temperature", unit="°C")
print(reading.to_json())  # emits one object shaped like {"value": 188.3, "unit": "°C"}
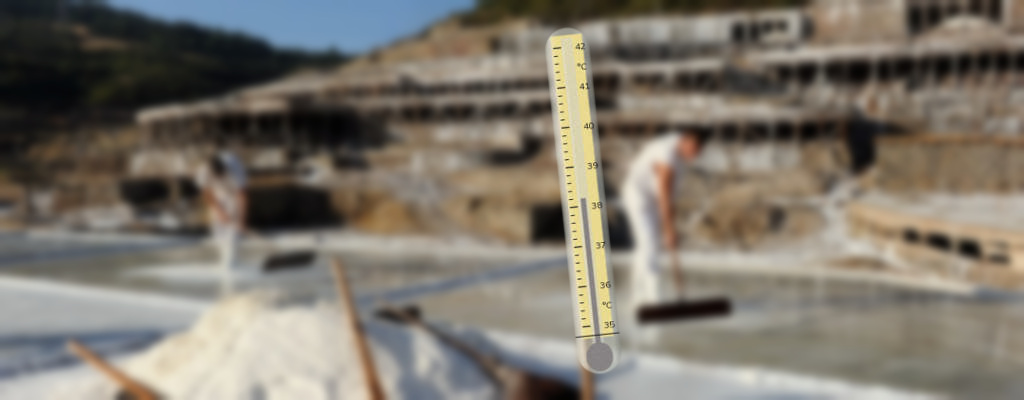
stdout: {"value": 38.2, "unit": "°C"}
